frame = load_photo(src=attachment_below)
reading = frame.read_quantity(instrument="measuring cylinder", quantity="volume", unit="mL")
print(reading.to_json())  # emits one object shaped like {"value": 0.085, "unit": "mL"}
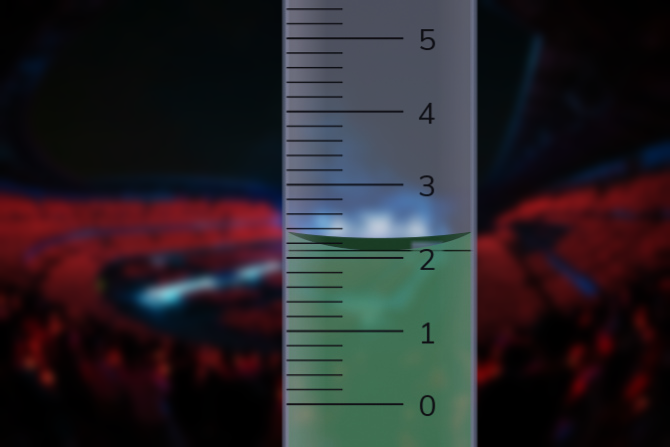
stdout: {"value": 2.1, "unit": "mL"}
